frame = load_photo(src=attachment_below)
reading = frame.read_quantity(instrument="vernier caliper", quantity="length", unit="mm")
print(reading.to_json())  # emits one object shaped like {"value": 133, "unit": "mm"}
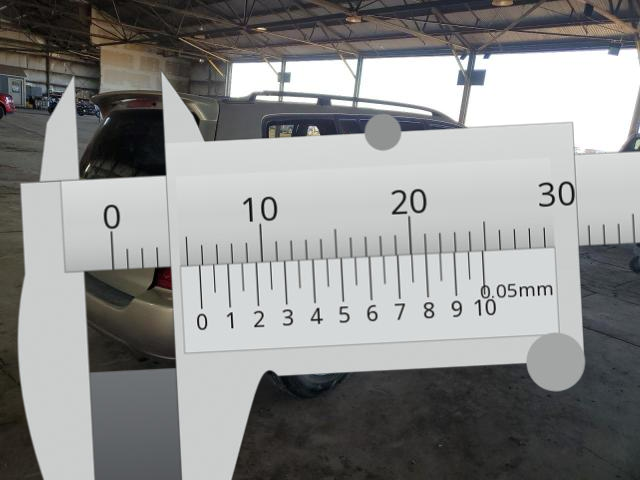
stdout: {"value": 5.8, "unit": "mm"}
